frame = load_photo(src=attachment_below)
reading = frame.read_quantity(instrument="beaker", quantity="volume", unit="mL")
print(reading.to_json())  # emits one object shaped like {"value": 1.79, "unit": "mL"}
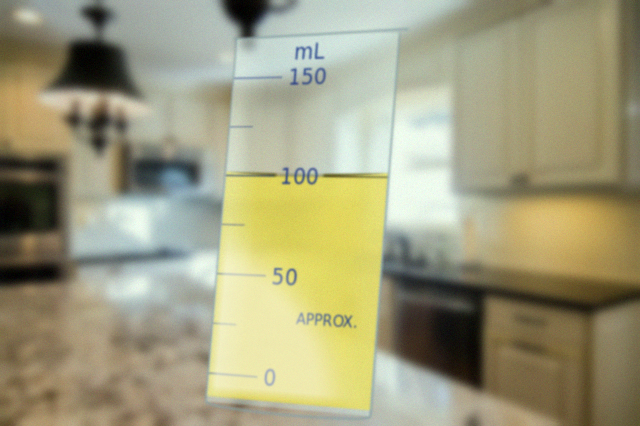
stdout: {"value": 100, "unit": "mL"}
